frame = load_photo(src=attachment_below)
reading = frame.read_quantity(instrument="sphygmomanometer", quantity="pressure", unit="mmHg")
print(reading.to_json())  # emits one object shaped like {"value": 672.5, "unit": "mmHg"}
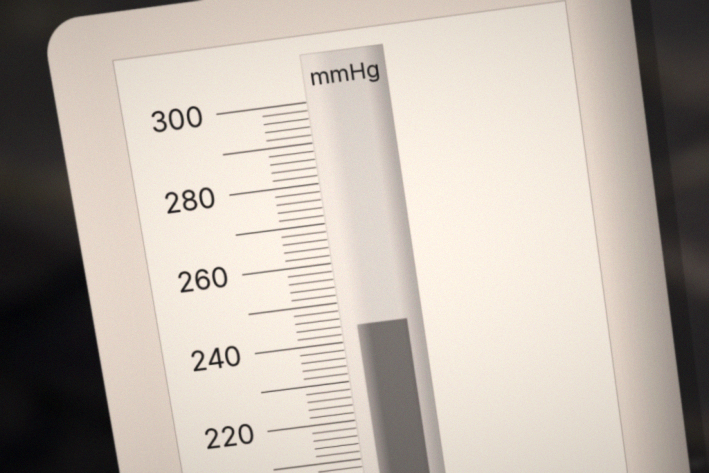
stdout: {"value": 244, "unit": "mmHg"}
